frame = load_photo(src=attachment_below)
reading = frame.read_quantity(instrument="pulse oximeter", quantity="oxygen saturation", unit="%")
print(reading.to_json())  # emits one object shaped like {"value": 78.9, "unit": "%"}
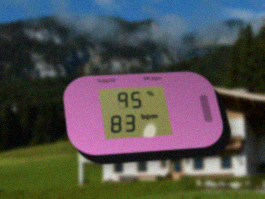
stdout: {"value": 95, "unit": "%"}
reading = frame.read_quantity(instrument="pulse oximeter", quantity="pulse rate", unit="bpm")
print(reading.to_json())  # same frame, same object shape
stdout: {"value": 83, "unit": "bpm"}
